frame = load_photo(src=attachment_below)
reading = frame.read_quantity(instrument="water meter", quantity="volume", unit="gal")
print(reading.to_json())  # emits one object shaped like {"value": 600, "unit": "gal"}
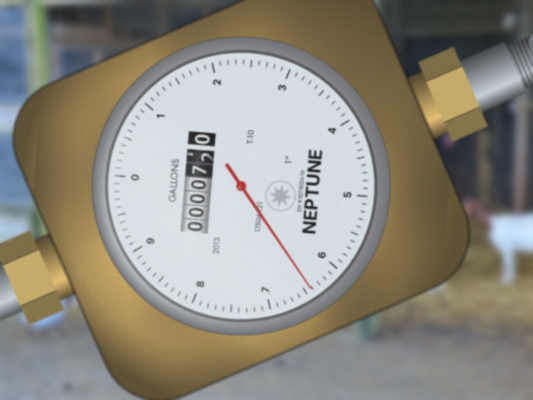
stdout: {"value": 716.4, "unit": "gal"}
